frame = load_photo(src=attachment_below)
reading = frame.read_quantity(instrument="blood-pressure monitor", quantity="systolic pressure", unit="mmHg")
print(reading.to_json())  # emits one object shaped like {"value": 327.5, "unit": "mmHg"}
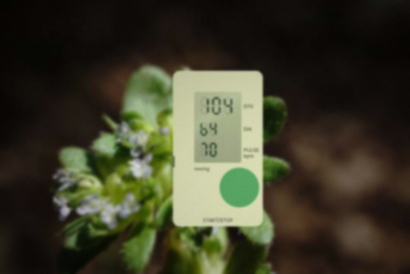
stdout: {"value": 104, "unit": "mmHg"}
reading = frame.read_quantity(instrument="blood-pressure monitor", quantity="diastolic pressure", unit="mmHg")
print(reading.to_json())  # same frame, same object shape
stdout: {"value": 64, "unit": "mmHg"}
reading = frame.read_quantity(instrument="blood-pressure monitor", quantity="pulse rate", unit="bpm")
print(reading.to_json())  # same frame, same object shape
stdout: {"value": 70, "unit": "bpm"}
